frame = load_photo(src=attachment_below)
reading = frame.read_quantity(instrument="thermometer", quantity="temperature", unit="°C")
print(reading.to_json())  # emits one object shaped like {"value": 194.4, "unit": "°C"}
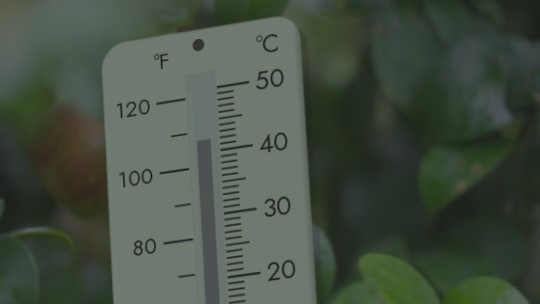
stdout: {"value": 42, "unit": "°C"}
